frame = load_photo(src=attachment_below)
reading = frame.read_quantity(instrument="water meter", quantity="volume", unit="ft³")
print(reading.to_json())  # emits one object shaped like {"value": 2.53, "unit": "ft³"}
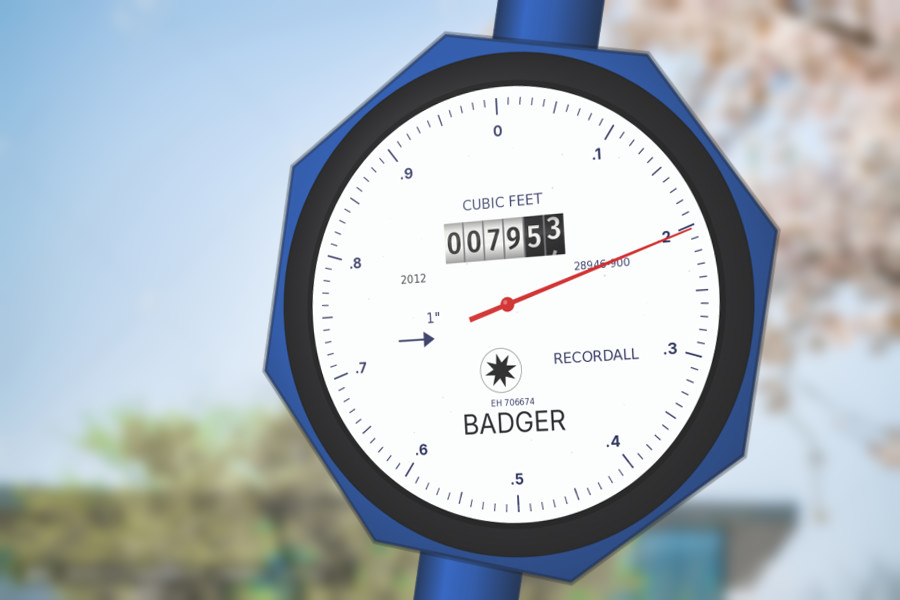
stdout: {"value": 7953.20, "unit": "ft³"}
